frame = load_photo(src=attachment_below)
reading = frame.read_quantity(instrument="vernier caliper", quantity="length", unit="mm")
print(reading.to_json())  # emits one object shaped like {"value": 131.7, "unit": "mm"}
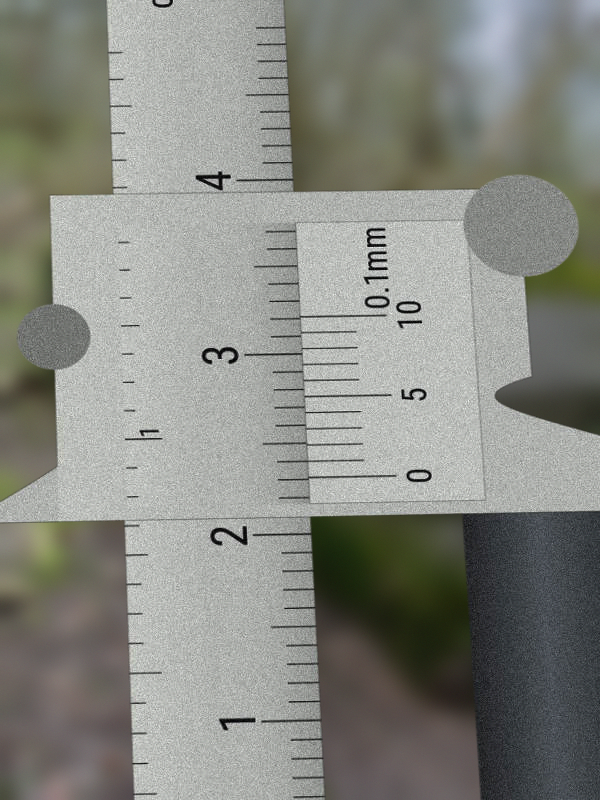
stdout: {"value": 23.1, "unit": "mm"}
